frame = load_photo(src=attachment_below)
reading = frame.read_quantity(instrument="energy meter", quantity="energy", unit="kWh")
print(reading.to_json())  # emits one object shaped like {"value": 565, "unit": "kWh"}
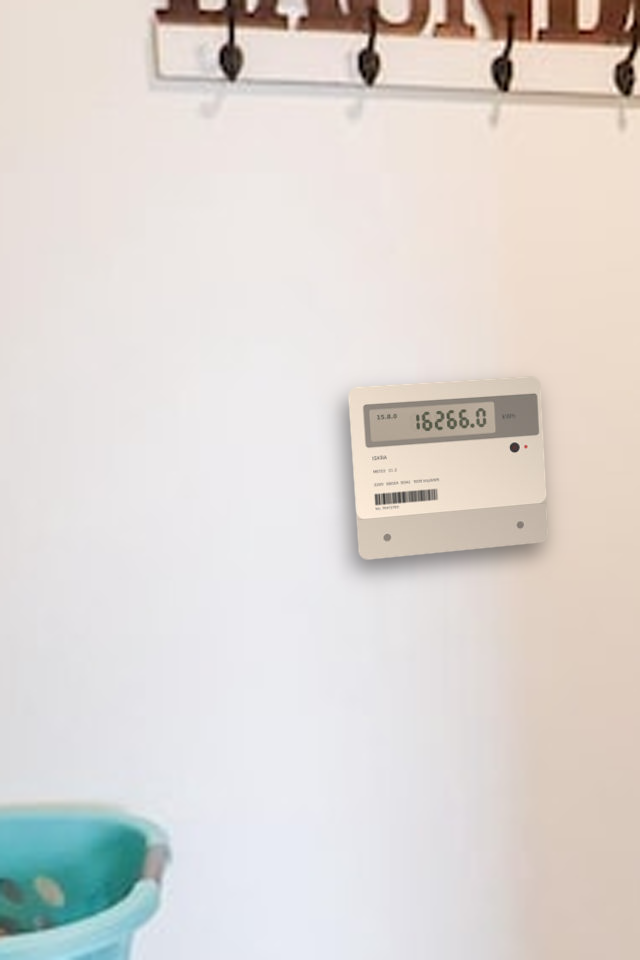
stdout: {"value": 16266.0, "unit": "kWh"}
